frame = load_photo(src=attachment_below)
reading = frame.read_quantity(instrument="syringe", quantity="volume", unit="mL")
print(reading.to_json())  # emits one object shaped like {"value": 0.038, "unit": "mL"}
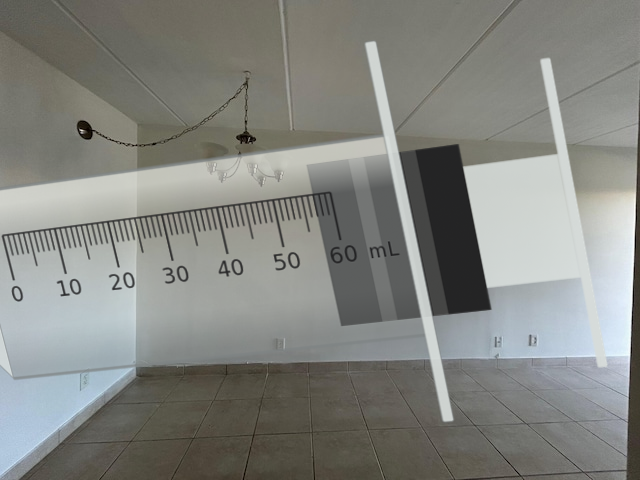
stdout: {"value": 57, "unit": "mL"}
